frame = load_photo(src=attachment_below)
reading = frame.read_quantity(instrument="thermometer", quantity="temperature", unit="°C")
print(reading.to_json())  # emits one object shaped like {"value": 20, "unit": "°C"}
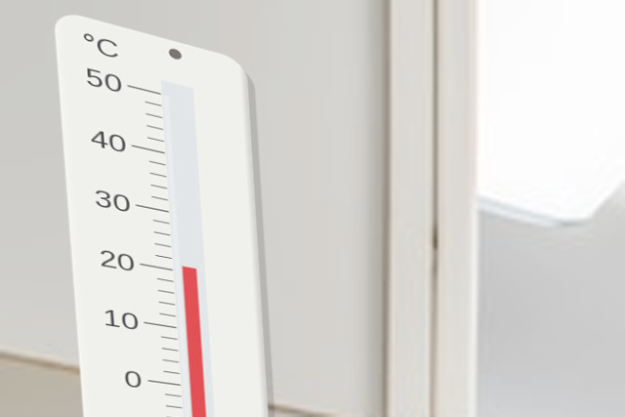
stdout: {"value": 21, "unit": "°C"}
